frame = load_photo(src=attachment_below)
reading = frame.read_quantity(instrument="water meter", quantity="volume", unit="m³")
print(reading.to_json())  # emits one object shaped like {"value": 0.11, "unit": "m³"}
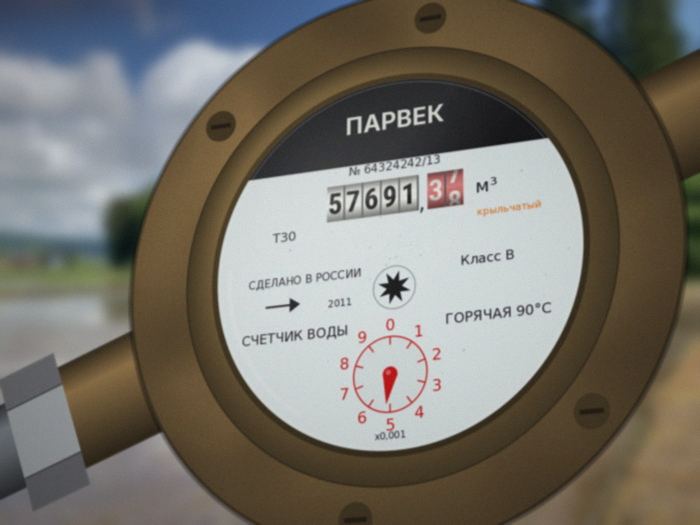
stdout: {"value": 57691.375, "unit": "m³"}
